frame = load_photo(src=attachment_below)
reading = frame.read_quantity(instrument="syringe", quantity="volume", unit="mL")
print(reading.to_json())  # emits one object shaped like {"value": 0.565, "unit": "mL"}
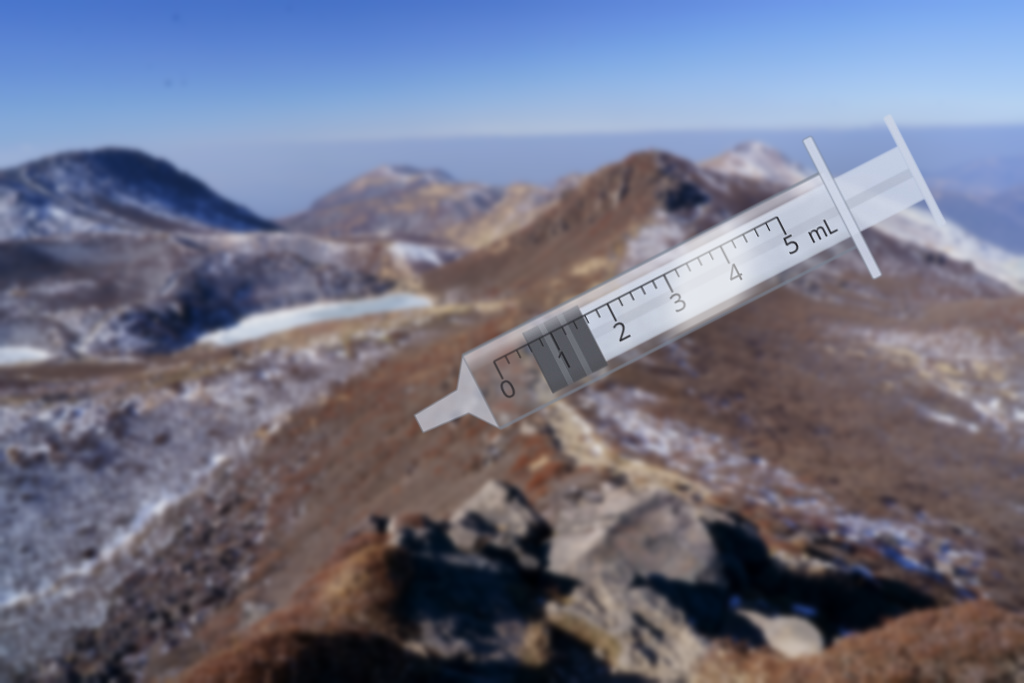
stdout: {"value": 0.6, "unit": "mL"}
